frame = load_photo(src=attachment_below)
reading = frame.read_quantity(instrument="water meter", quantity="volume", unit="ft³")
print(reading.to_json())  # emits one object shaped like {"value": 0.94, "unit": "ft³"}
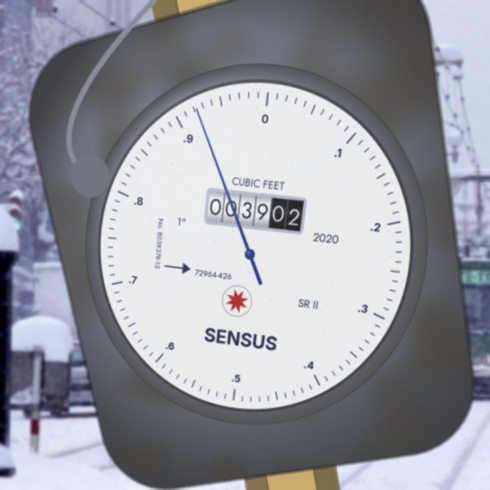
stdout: {"value": 3901.92, "unit": "ft³"}
